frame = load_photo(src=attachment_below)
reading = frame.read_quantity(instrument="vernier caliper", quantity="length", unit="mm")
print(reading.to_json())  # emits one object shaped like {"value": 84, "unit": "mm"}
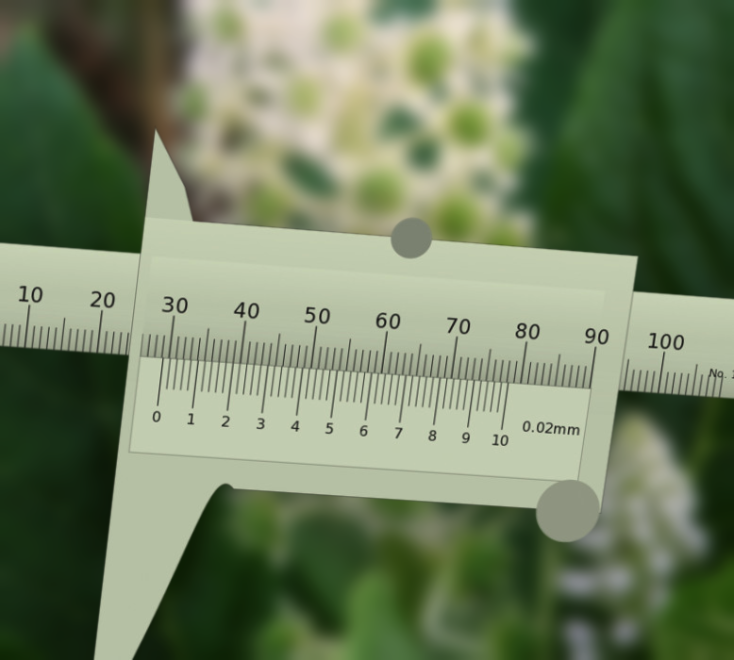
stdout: {"value": 29.2, "unit": "mm"}
